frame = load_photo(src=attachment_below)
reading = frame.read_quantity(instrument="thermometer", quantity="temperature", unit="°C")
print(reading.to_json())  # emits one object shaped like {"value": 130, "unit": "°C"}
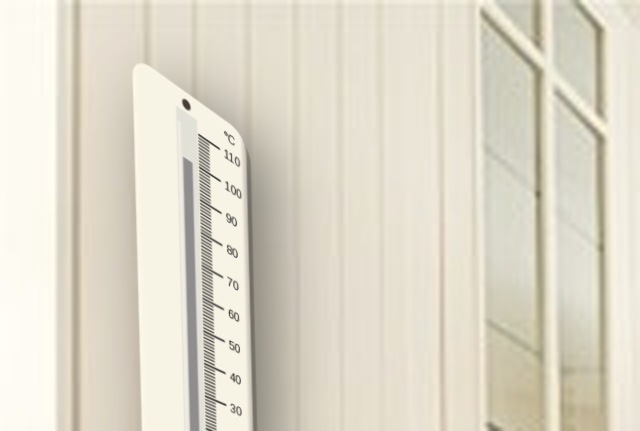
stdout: {"value": 100, "unit": "°C"}
